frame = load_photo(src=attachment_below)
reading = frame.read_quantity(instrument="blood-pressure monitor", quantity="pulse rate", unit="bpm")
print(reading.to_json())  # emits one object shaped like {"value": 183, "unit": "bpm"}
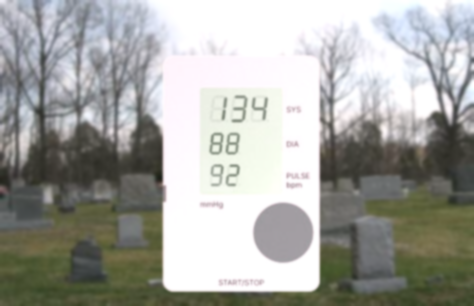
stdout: {"value": 92, "unit": "bpm"}
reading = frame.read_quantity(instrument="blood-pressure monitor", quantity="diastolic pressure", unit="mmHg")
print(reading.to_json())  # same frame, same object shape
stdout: {"value": 88, "unit": "mmHg"}
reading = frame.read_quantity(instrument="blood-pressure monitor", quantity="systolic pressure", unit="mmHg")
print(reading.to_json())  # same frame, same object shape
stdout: {"value": 134, "unit": "mmHg"}
